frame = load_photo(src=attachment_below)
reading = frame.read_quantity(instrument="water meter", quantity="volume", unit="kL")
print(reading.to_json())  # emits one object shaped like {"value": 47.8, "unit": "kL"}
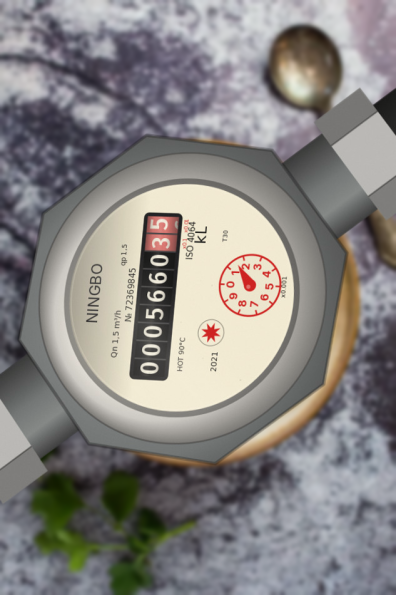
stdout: {"value": 5660.351, "unit": "kL"}
